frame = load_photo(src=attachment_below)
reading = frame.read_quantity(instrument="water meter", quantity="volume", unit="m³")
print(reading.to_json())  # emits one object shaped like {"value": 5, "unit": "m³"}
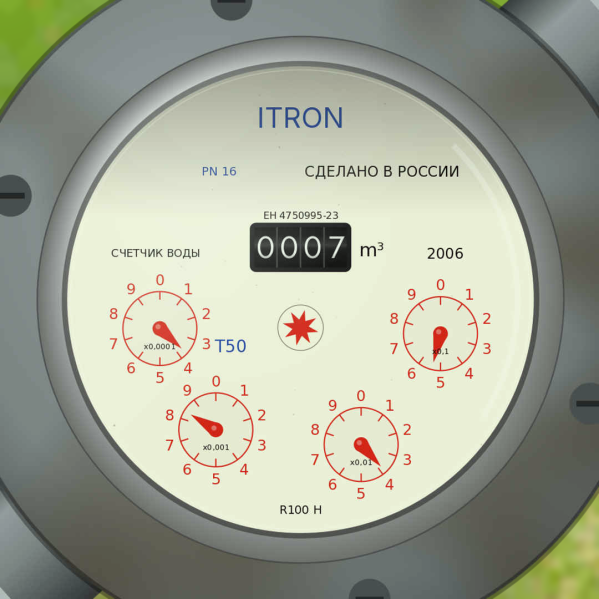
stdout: {"value": 7.5383, "unit": "m³"}
